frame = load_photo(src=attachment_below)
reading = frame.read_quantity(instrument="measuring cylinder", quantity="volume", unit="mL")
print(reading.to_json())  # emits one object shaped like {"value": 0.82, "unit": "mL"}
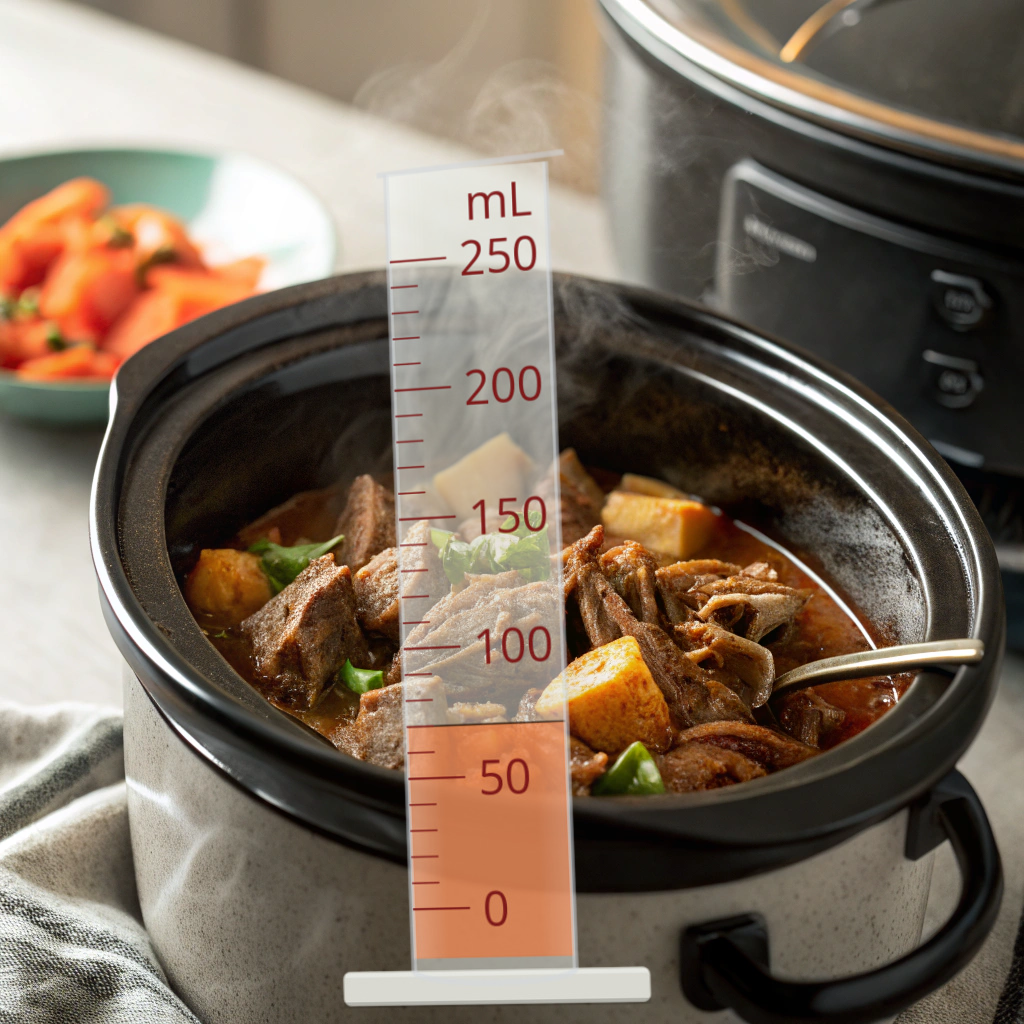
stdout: {"value": 70, "unit": "mL"}
